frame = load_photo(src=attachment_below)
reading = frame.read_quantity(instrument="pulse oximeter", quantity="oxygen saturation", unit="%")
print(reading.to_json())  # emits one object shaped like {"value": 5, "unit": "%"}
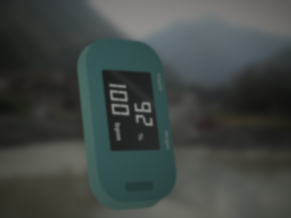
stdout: {"value": 92, "unit": "%"}
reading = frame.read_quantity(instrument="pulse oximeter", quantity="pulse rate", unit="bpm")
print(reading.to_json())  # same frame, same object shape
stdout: {"value": 100, "unit": "bpm"}
